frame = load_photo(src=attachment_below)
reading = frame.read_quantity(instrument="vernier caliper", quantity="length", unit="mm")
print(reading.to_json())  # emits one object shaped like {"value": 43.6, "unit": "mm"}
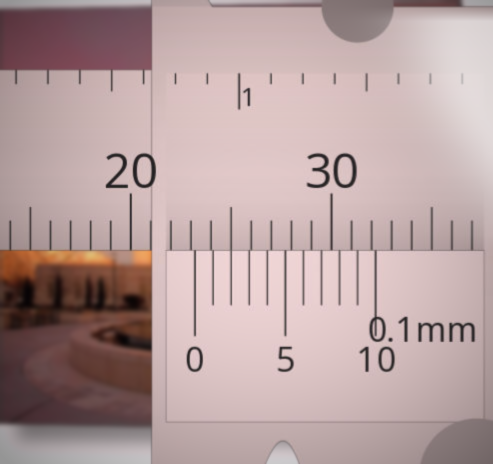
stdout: {"value": 23.2, "unit": "mm"}
